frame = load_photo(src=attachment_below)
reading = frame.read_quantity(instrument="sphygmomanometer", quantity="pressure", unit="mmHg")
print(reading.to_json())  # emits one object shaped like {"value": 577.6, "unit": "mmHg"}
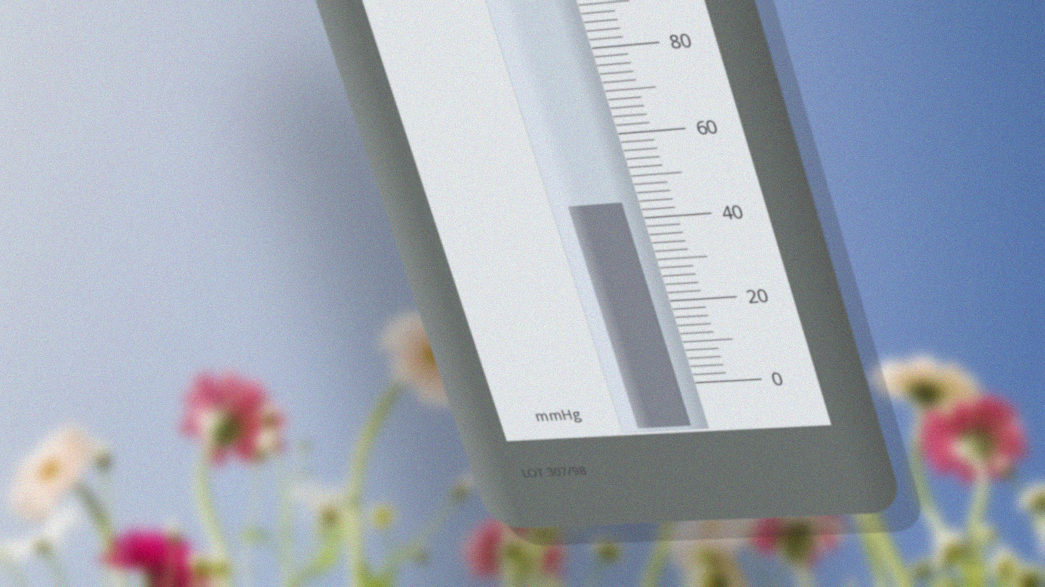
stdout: {"value": 44, "unit": "mmHg"}
